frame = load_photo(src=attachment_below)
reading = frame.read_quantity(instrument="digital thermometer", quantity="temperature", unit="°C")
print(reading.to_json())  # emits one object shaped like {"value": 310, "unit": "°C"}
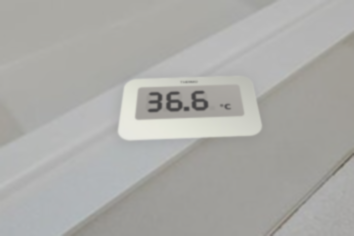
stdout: {"value": 36.6, "unit": "°C"}
